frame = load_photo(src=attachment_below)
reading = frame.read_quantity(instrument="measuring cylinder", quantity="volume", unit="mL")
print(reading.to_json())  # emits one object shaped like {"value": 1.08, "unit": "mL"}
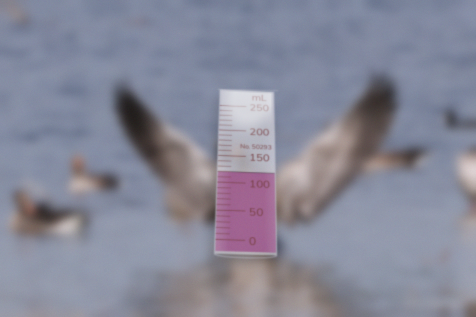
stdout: {"value": 120, "unit": "mL"}
